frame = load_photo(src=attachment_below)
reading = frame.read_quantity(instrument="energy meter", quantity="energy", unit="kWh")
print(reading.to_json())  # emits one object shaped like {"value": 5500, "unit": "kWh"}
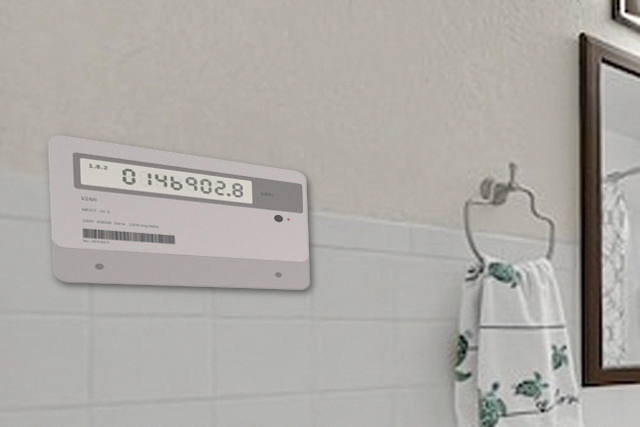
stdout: {"value": 146902.8, "unit": "kWh"}
